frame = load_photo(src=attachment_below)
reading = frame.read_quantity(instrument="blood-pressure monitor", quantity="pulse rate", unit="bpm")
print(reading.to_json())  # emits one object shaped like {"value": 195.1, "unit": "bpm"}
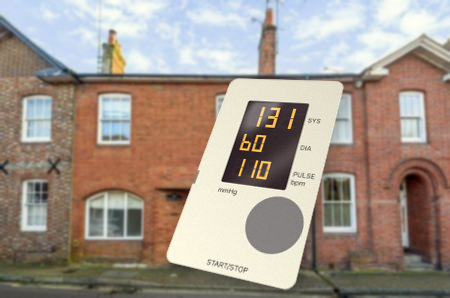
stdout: {"value": 110, "unit": "bpm"}
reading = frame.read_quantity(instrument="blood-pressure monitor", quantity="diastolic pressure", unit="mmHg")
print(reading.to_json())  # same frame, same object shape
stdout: {"value": 60, "unit": "mmHg"}
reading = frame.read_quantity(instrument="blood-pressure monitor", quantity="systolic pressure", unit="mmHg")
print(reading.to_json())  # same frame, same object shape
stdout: {"value": 131, "unit": "mmHg"}
